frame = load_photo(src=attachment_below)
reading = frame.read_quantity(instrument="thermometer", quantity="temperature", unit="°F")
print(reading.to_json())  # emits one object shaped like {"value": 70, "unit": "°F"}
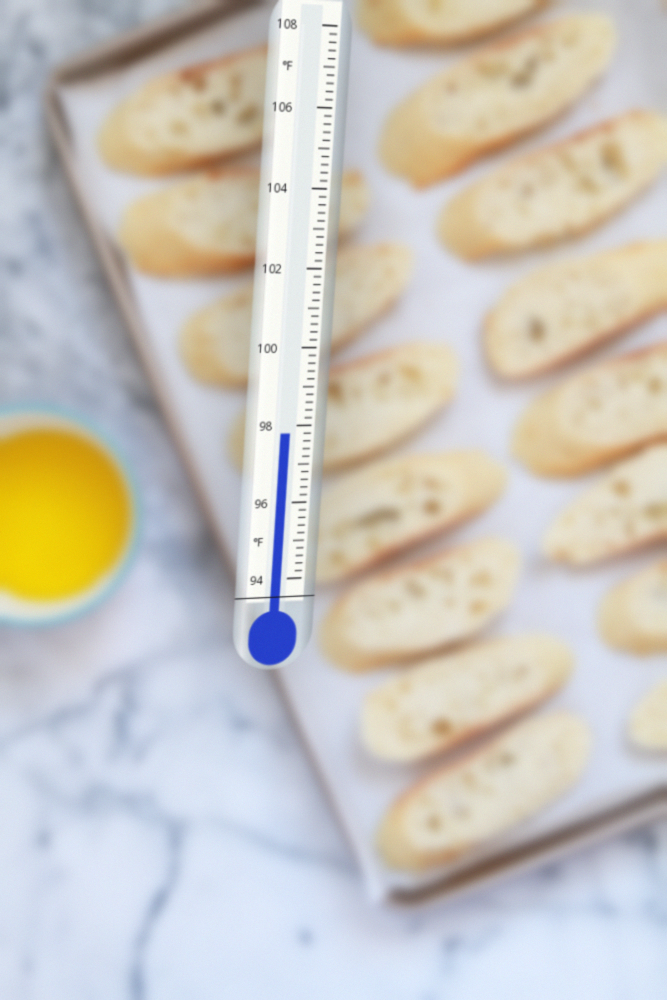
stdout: {"value": 97.8, "unit": "°F"}
